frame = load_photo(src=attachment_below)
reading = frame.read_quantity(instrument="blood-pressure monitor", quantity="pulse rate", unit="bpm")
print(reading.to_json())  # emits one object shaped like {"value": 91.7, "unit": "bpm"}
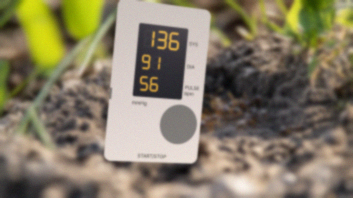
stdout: {"value": 56, "unit": "bpm"}
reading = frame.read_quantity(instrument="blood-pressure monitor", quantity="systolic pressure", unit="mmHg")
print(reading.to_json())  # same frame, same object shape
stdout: {"value": 136, "unit": "mmHg"}
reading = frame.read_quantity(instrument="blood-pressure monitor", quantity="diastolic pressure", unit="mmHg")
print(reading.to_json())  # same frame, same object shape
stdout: {"value": 91, "unit": "mmHg"}
